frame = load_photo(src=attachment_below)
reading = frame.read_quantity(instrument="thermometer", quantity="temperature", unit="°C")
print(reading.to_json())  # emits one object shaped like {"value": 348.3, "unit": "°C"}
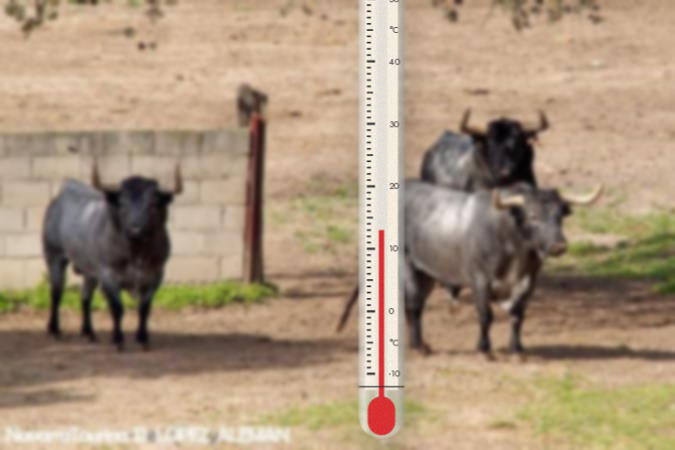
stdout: {"value": 13, "unit": "°C"}
